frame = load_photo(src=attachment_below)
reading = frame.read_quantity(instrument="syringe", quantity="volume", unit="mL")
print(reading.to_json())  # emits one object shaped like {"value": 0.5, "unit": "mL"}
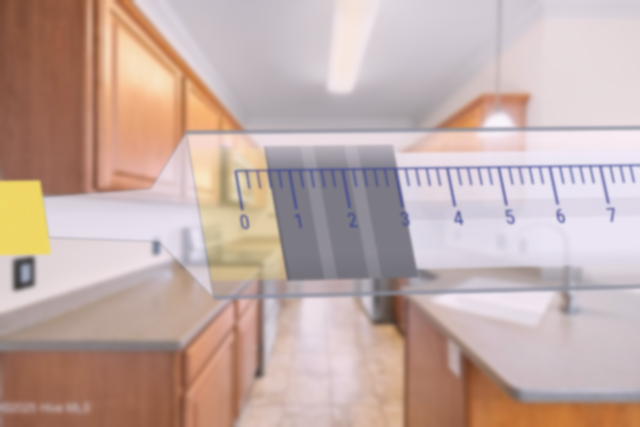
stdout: {"value": 0.6, "unit": "mL"}
